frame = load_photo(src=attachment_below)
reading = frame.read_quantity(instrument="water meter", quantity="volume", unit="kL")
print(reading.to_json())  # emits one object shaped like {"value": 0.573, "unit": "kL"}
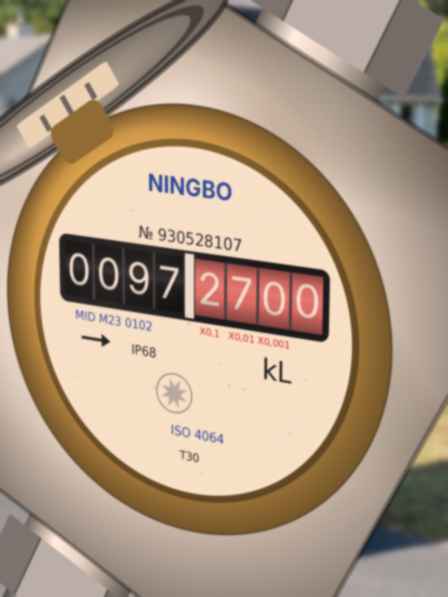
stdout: {"value": 97.2700, "unit": "kL"}
